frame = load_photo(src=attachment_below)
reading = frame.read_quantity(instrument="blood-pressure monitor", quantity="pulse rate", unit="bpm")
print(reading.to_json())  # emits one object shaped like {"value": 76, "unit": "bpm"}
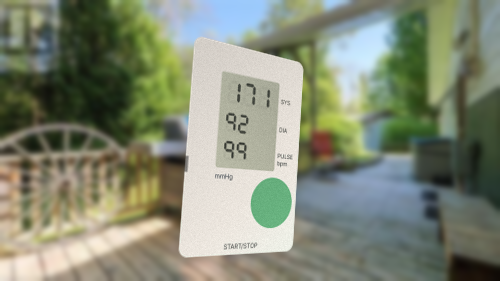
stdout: {"value": 99, "unit": "bpm"}
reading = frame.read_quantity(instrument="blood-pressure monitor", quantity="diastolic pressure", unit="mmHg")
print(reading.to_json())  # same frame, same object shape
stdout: {"value": 92, "unit": "mmHg"}
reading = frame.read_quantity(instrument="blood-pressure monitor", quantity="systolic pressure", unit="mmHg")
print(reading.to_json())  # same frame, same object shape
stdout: {"value": 171, "unit": "mmHg"}
